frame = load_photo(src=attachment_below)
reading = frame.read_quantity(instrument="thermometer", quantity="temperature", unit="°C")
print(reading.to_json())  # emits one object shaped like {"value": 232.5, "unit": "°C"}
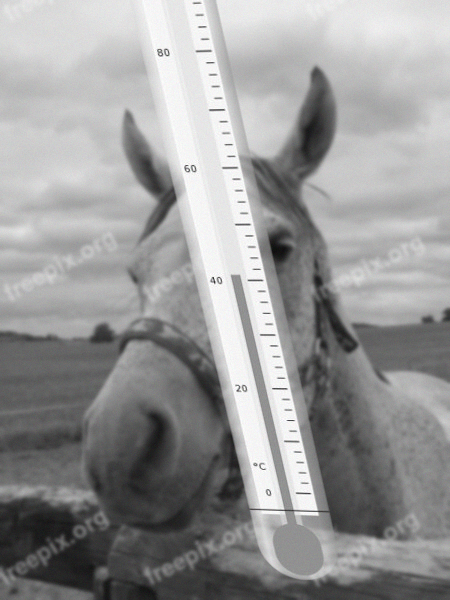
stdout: {"value": 41, "unit": "°C"}
